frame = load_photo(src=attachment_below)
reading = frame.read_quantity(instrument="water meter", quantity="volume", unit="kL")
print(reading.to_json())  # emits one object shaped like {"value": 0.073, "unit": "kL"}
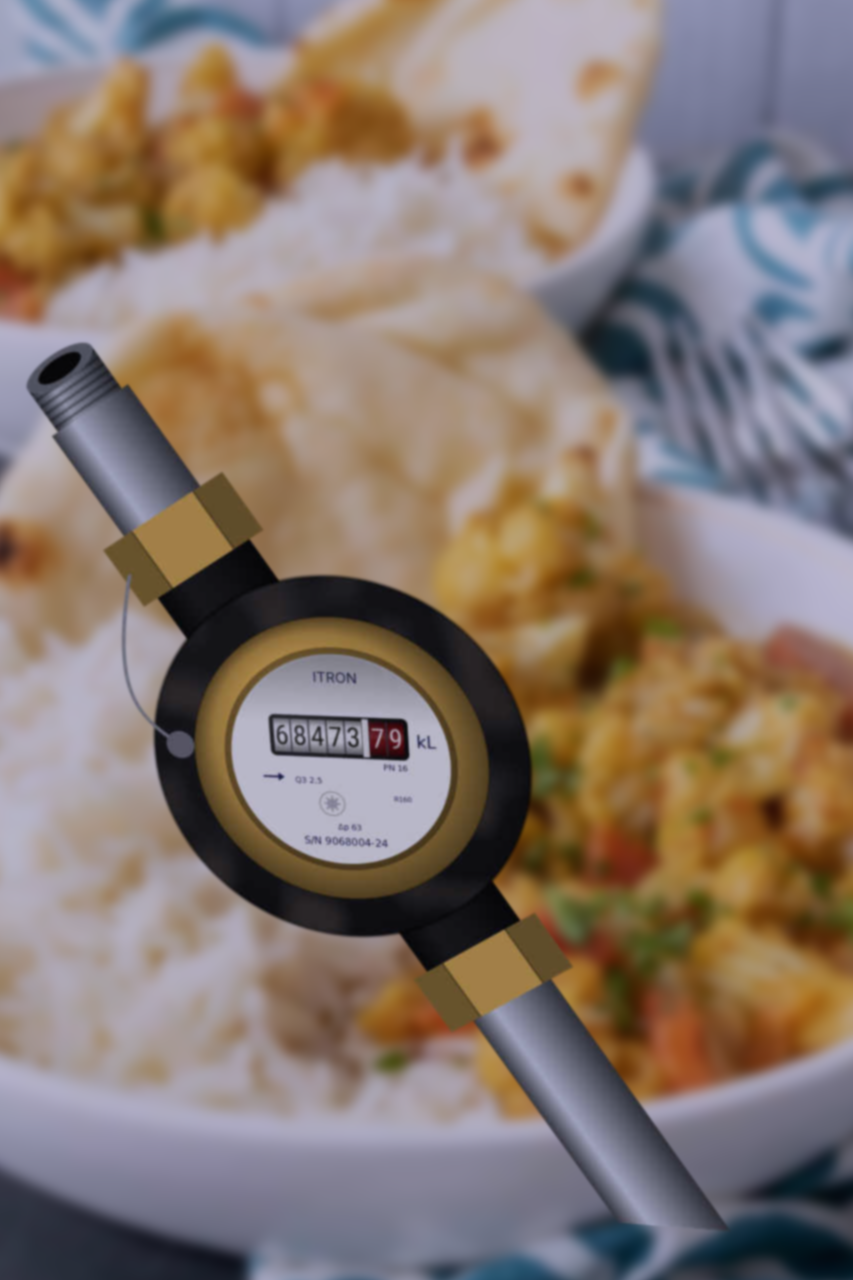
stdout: {"value": 68473.79, "unit": "kL"}
